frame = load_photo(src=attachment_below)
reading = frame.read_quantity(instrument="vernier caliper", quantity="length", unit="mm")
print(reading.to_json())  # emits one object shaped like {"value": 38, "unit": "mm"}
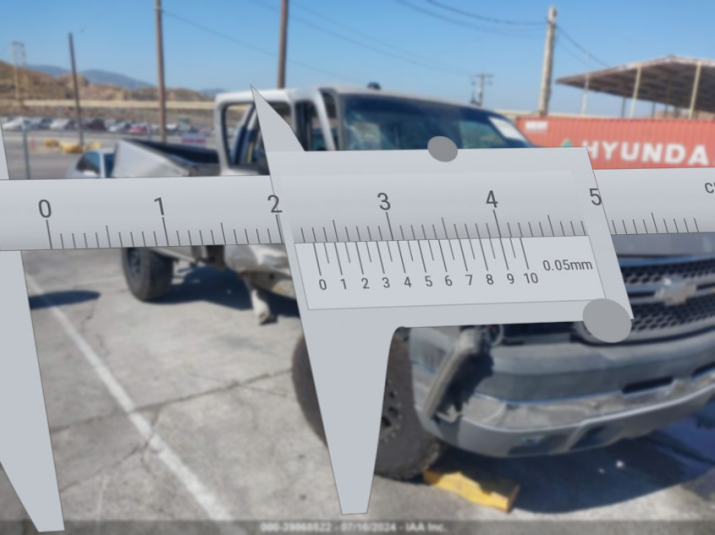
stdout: {"value": 22.8, "unit": "mm"}
